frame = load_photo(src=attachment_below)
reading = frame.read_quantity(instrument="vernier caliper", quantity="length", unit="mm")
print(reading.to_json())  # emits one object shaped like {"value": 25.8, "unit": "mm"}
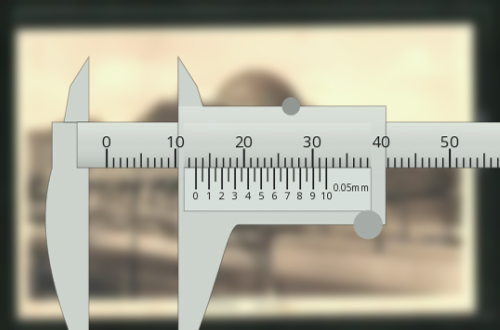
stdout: {"value": 13.0, "unit": "mm"}
